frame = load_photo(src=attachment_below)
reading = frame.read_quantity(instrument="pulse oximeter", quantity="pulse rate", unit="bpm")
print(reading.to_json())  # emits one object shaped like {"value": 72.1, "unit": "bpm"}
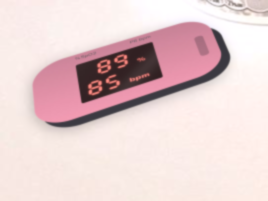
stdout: {"value": 85, "unit": "bpm"}
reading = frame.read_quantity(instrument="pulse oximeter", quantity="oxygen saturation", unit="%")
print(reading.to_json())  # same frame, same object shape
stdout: {"value": 89, "unit": "%"}
